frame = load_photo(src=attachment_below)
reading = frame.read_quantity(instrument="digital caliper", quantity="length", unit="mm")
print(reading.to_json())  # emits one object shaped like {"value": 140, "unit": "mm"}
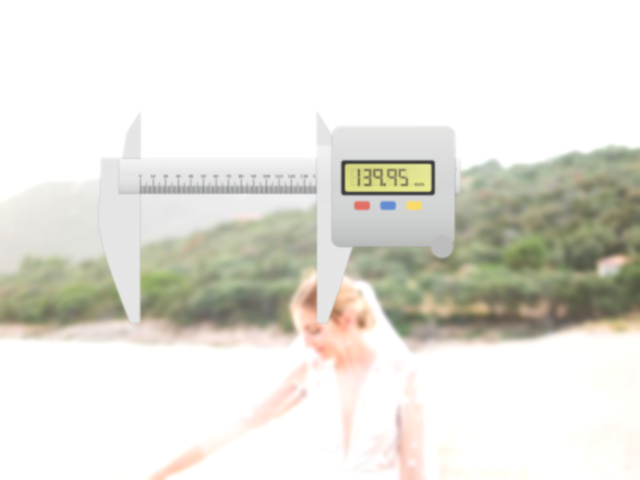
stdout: {"value": 139.95, "unit": "mm"}
